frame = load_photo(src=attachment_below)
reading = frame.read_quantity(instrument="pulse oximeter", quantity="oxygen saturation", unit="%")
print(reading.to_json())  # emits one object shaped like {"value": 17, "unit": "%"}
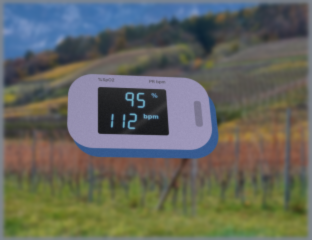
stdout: {"value": 95, "unit": "%"}
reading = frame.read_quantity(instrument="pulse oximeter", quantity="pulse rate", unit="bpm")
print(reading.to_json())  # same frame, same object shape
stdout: {"value": 112, "unit": "bpm"}
